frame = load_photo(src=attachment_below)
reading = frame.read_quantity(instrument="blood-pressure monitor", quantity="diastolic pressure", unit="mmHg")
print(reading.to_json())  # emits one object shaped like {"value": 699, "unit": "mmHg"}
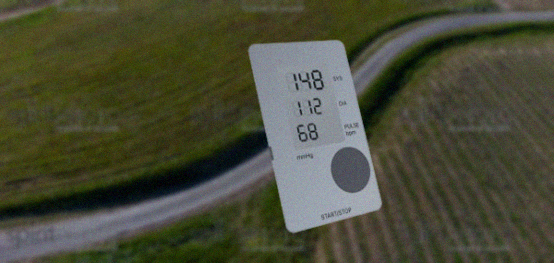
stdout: {"value": 112, "unit": "mmHg"}
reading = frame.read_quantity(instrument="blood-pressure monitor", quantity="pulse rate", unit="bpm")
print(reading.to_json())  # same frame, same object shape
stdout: {"value": 68, "unit": "bpm"}
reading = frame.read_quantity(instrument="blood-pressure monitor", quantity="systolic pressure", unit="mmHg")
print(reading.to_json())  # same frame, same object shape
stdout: {"value": 148, "unit": "mmHg"}
